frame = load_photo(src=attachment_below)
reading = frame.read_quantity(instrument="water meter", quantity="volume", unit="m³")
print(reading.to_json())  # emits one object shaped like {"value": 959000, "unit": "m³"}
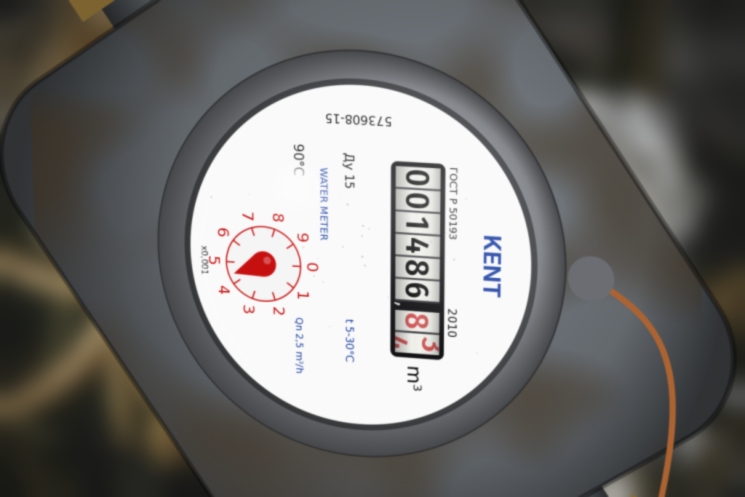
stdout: {"value": 1486.834, "unit": "m³"}
